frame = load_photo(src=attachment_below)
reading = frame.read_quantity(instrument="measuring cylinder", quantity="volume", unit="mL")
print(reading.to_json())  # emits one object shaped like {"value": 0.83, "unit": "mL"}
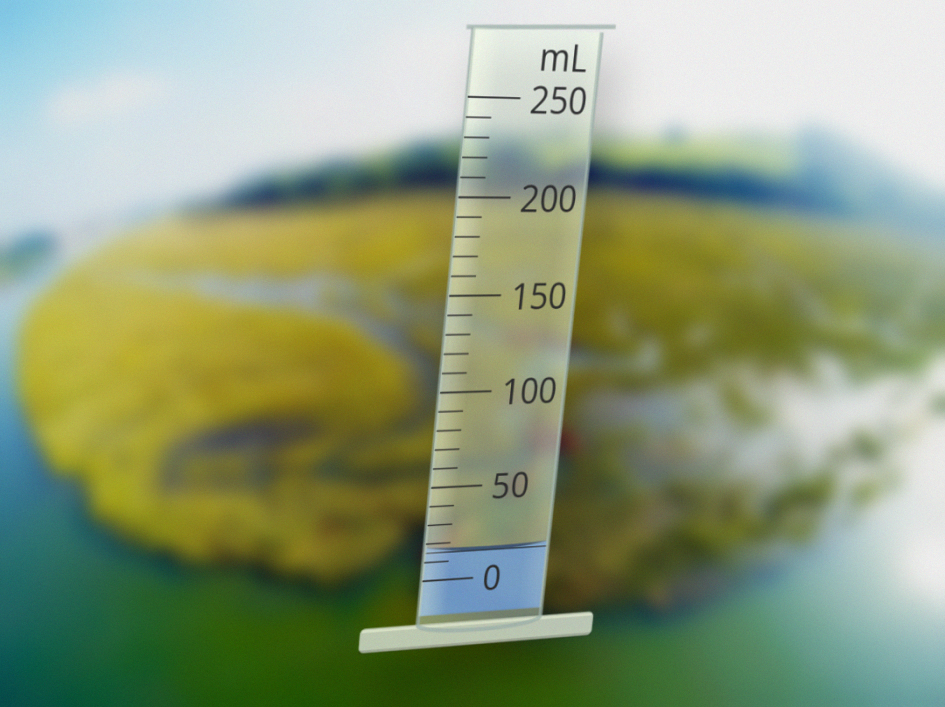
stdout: {"value": 15, "unit": "mL"}
